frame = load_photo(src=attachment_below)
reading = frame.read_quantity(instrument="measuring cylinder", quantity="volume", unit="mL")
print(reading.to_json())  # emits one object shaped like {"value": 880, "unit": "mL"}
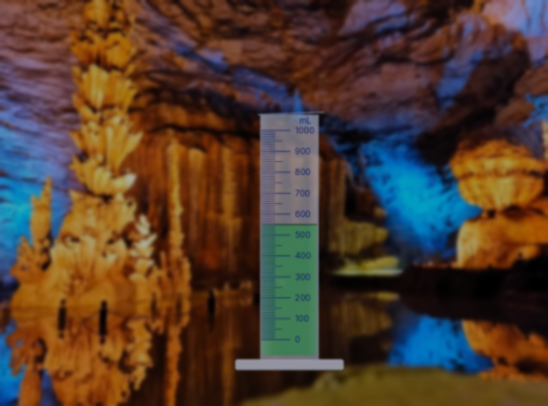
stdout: {"value": 550, "unit": "mL"}
